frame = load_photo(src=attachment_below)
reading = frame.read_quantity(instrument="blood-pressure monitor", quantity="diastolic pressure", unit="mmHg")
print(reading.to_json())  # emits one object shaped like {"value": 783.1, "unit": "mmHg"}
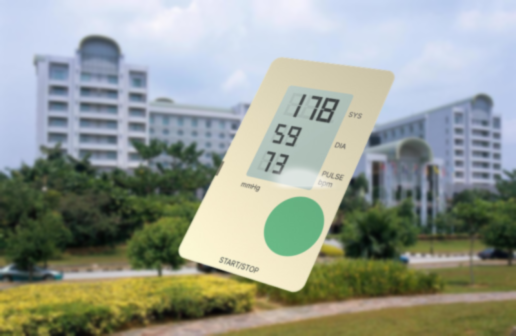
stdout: {"value": 59, "unit": "mmHg"}
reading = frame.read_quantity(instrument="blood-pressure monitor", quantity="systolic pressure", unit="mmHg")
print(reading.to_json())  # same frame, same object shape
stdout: {"value": 178, "unit": "mmHg"}
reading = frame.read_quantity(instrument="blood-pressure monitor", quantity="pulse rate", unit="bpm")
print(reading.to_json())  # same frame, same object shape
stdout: {"value": 73, "unit": "bpm"}
